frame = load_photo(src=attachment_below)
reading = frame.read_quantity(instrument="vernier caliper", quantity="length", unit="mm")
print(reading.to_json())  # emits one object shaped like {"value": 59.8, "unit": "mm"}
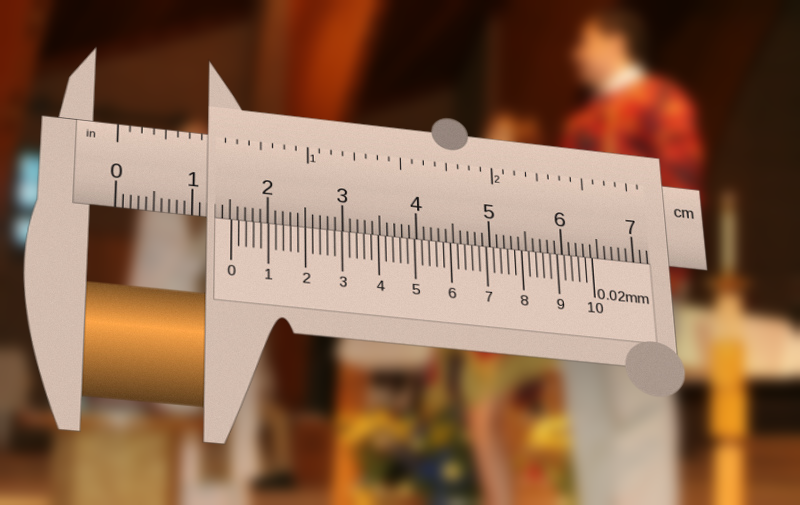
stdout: {"value": 15.2, "unit": "mm"}
